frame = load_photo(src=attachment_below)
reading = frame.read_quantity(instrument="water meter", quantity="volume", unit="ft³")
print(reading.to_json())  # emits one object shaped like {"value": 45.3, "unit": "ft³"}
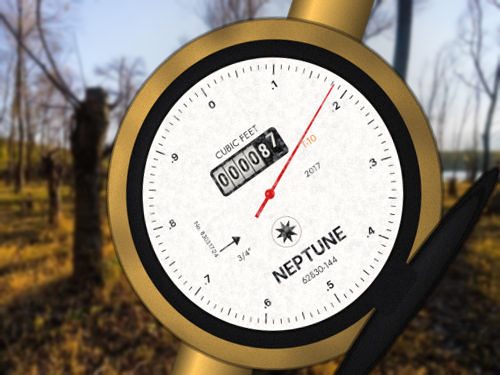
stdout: {"value": 87.18, "unit": "ft³"}
